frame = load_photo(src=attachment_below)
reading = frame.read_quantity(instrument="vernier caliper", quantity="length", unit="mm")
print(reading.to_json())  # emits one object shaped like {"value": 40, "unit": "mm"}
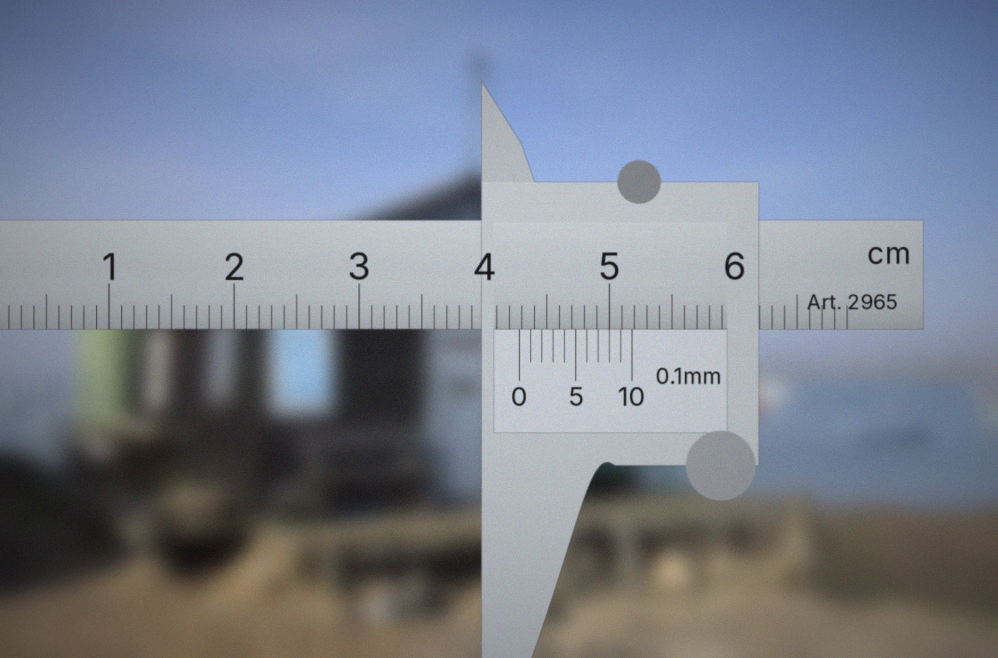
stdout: {"value": 42.8, "unit": "mm"}
